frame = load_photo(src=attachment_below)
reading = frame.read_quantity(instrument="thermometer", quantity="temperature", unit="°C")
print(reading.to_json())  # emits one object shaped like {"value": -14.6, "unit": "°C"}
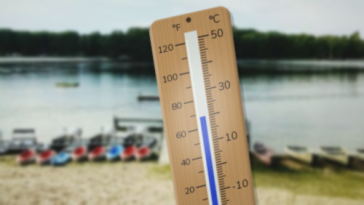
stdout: {"value": 20, "unit": "°C"}
